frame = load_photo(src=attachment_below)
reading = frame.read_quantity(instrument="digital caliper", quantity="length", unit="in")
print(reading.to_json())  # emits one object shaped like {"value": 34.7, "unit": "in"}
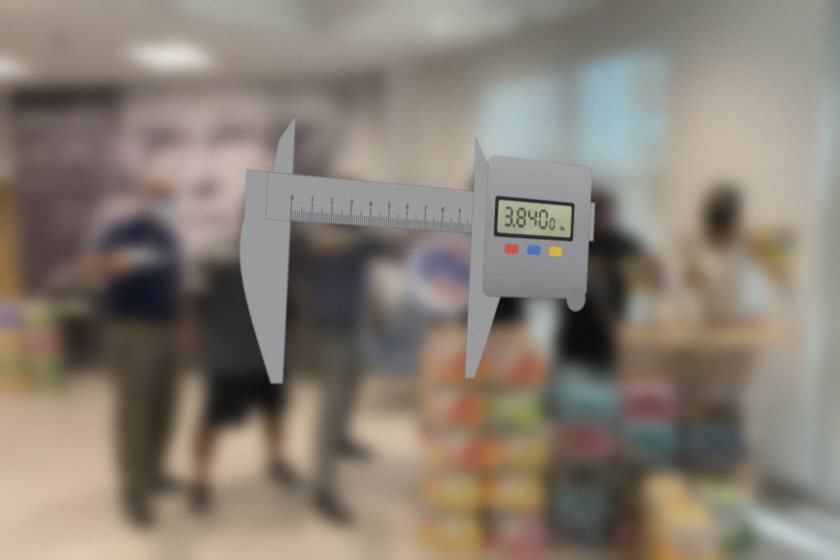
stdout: {"value": 3.8400, "unit": "in"}
